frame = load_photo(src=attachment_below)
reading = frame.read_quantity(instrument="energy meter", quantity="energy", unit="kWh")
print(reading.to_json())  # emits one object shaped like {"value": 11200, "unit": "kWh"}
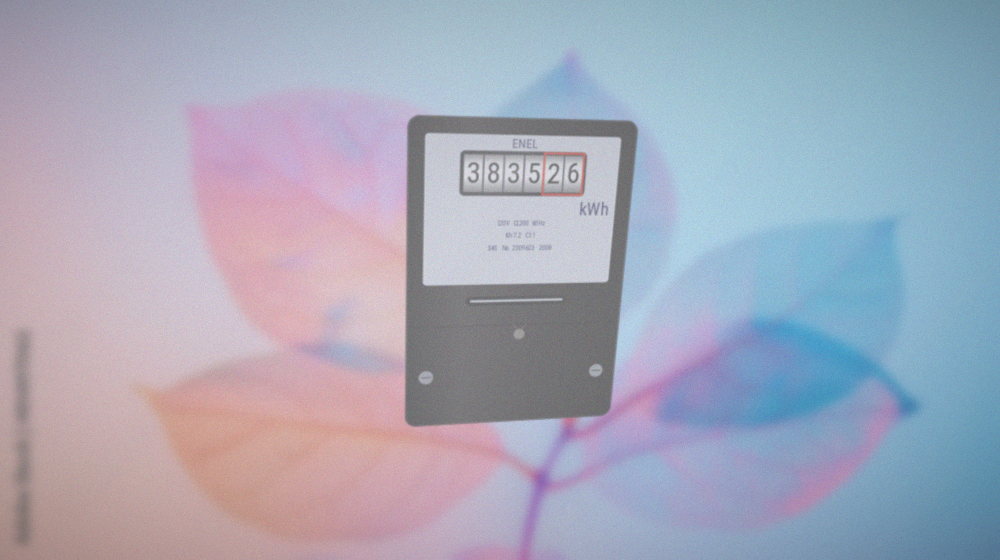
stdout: {"value": 3835.26, "unit": "kWh"}
